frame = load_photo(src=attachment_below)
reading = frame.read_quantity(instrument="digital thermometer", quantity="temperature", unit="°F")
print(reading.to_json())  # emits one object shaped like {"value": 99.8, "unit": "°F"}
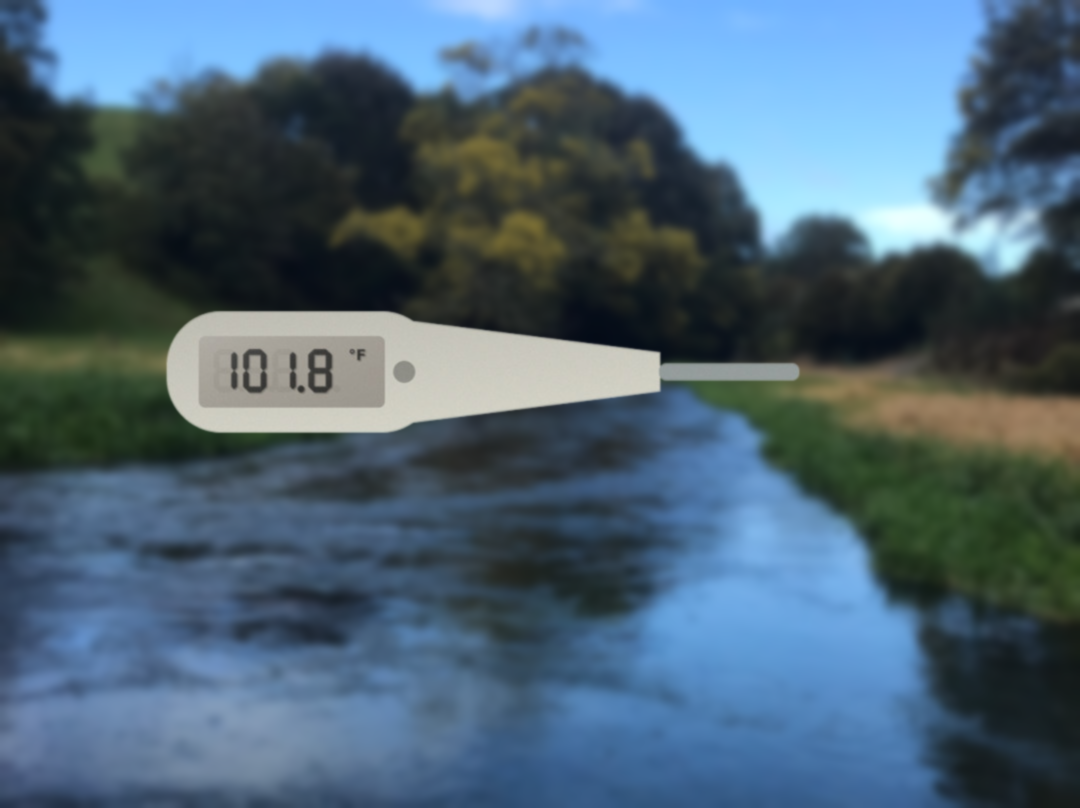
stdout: {"value": 101.8, "unit": "°F"}
